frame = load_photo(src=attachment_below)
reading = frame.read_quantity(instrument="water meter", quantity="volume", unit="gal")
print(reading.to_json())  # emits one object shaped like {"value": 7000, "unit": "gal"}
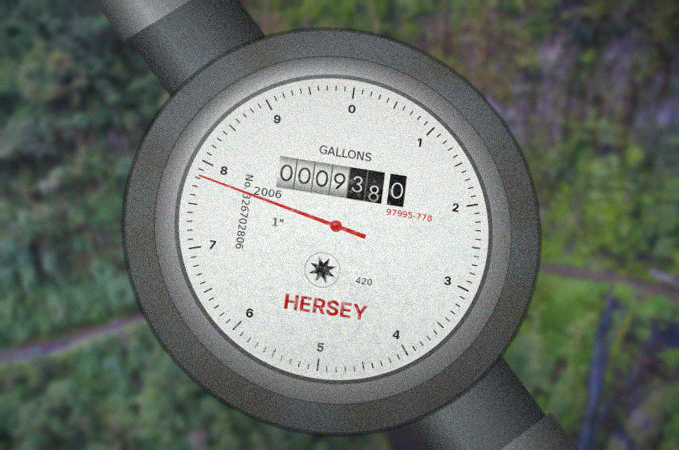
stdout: {"value": 9377.8, "unit": "gal"}
